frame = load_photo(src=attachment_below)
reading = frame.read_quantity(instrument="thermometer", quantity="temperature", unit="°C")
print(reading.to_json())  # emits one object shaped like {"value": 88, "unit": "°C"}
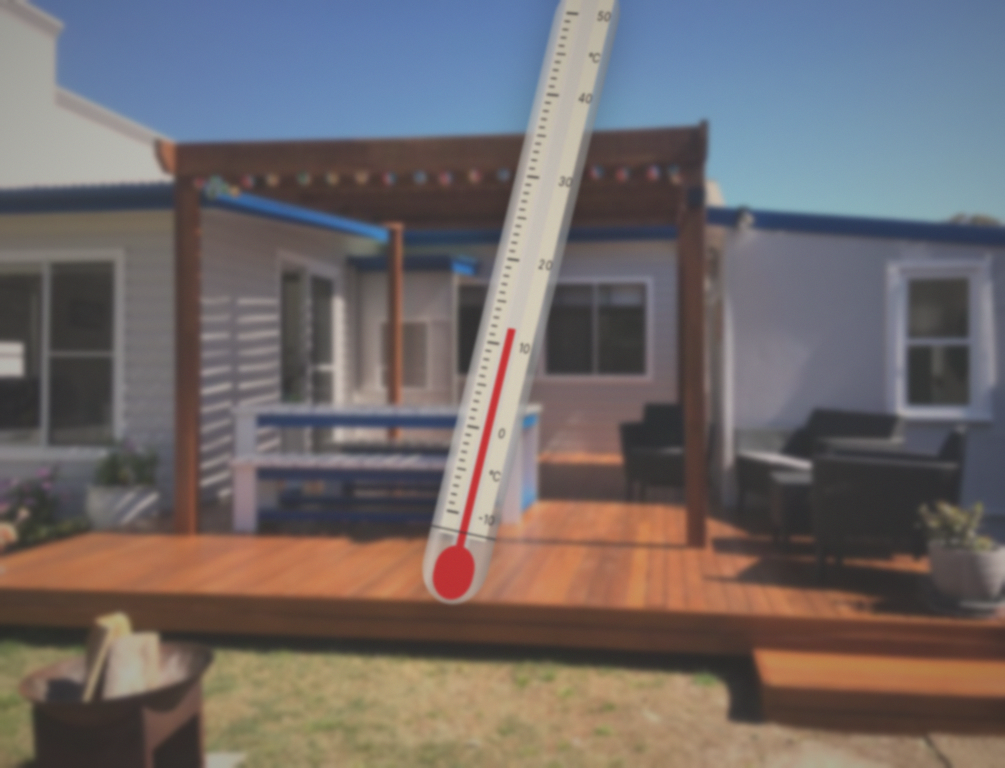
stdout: {"value": 12, "unit": "°C"}
